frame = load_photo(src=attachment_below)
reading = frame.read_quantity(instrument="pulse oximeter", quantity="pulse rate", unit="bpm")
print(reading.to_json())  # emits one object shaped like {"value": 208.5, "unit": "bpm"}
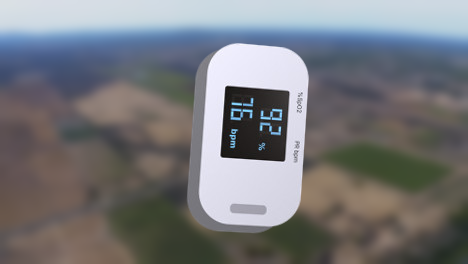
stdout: {"value": 76, "unit": "bpm"}
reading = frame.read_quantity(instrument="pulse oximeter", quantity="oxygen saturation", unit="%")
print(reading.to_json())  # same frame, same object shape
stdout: {"value": 92, "unit": "%"}
